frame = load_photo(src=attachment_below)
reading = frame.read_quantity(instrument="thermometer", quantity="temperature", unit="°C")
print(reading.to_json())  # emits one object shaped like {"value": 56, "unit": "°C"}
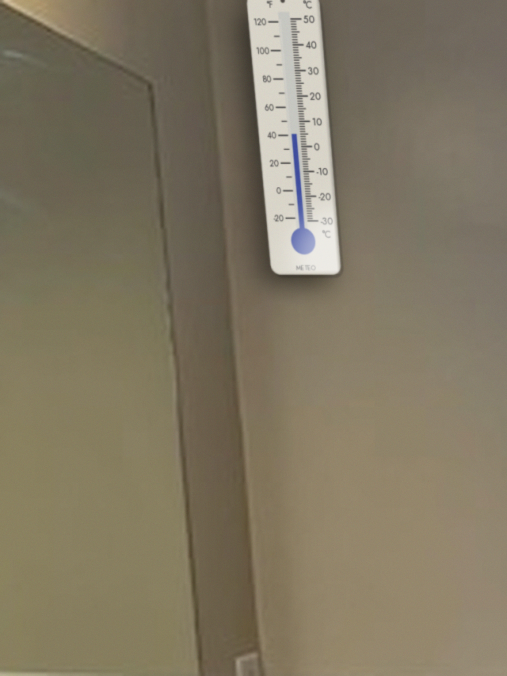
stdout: {"value": 5, "unit": "°C"}
